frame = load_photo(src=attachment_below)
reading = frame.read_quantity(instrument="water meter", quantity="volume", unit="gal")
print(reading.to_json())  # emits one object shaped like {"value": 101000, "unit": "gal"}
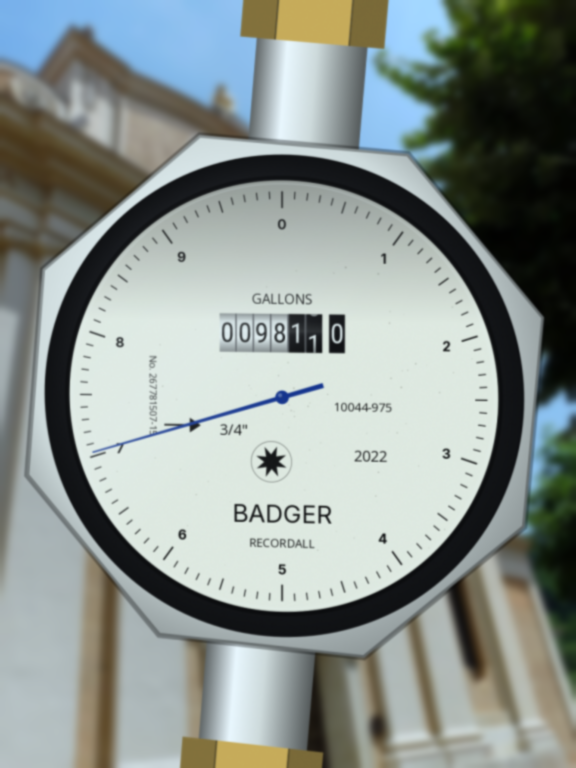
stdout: {"value": 98107.0, "unit": "gal"}
